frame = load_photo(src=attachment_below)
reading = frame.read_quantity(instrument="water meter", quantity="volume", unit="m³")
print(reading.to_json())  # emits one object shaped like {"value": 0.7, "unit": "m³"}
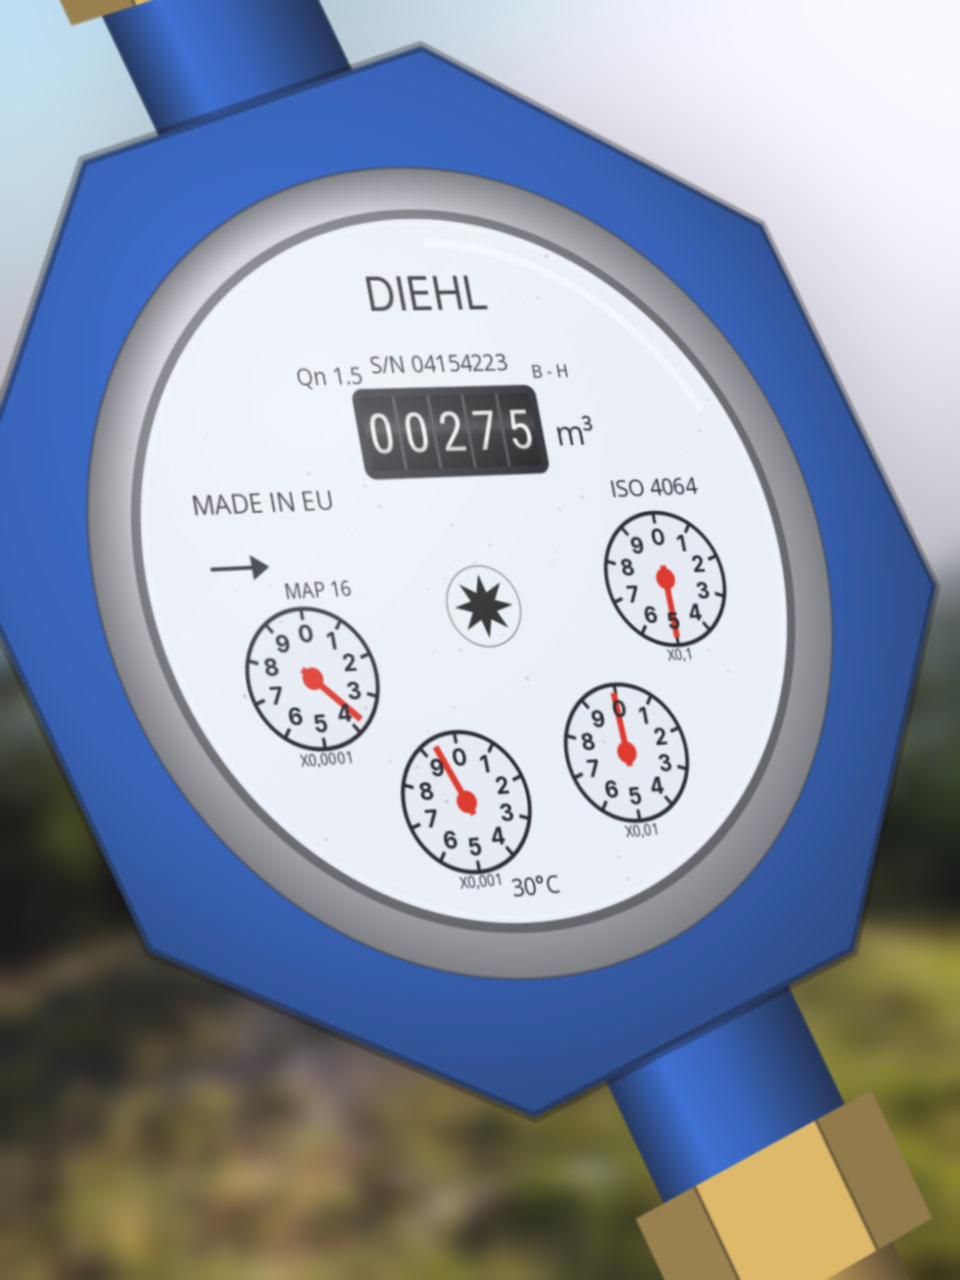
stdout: {"value": 275.4993, "unit": "m³"}
